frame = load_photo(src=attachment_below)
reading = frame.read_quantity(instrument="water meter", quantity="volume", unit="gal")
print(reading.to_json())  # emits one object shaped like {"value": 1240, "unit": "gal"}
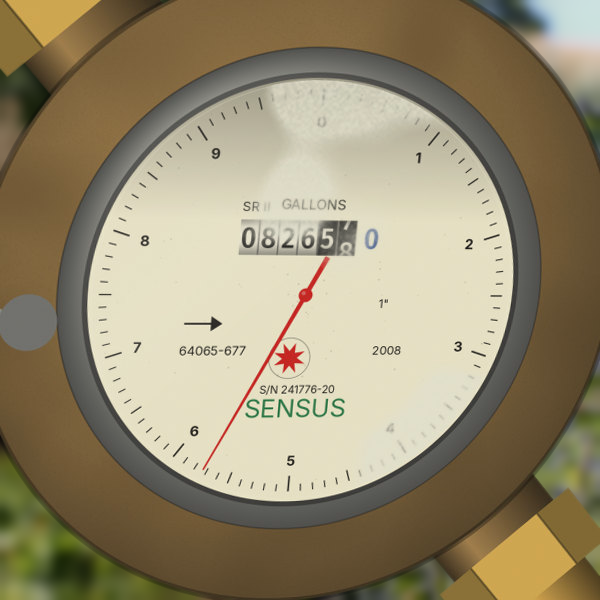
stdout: {"value": 826575.7, "unit": "gal"}
